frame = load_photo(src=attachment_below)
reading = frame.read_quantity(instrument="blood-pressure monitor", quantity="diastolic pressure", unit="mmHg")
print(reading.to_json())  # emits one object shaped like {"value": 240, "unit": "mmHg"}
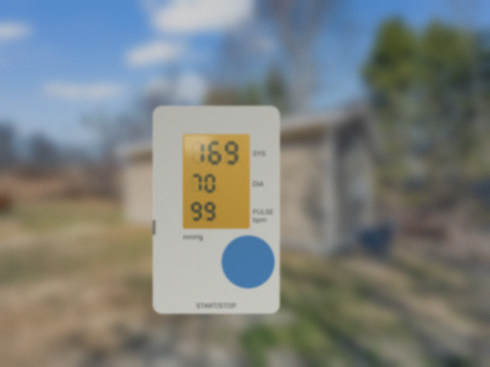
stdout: {"value": 70, "unit": "mmHg"}
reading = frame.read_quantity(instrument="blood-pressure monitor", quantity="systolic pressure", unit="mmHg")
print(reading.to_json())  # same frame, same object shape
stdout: {"value": 169, "unit": "mmHg"}
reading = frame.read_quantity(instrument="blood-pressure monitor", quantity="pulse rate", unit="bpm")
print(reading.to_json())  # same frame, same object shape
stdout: {"value": 99, "unit": "bpm"}
